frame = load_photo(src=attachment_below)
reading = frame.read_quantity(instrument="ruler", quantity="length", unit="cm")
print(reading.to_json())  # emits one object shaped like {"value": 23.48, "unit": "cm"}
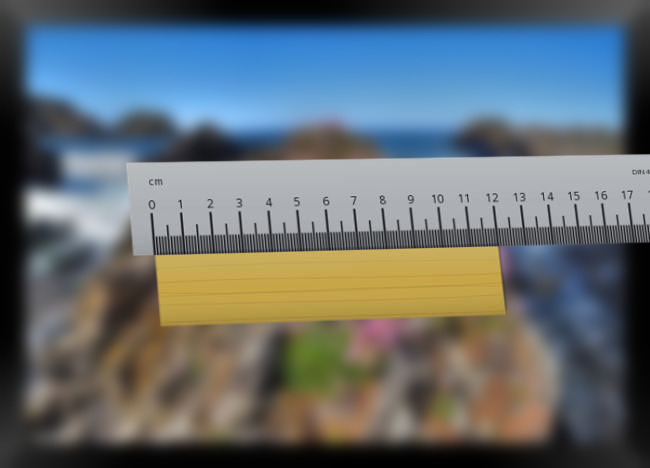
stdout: {"value": 12, "unit": "cm"}
